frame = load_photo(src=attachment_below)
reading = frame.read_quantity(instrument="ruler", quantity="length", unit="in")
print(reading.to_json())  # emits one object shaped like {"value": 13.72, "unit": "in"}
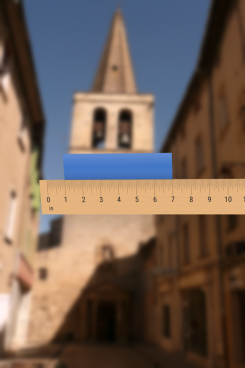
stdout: {"value": 6, "unit": "in"}
